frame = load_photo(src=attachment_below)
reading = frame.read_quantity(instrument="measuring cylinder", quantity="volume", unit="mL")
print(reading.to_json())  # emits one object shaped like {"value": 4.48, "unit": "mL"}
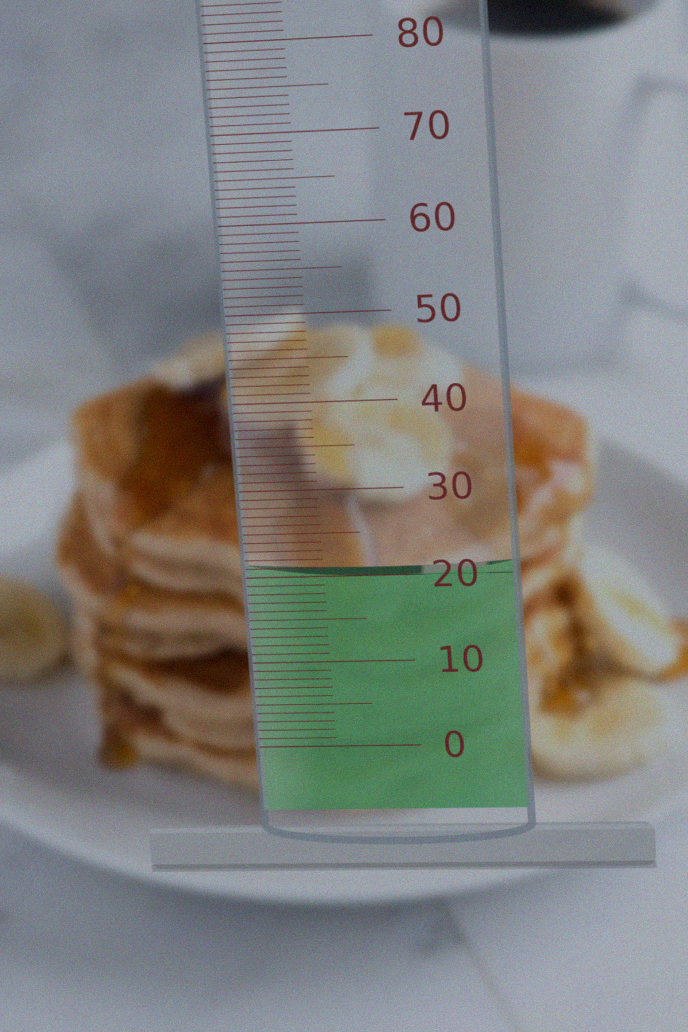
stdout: {"value": 20, "unit": "mL"}
